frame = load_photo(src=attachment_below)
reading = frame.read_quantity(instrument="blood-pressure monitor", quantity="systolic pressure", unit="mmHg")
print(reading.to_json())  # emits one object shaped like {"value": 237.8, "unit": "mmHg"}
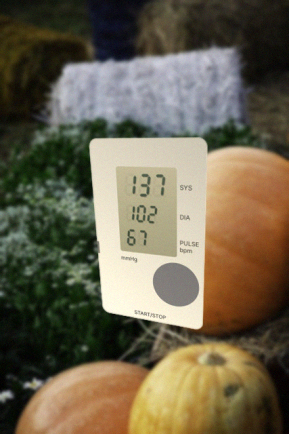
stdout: {"value": 137, "unit": "mmHg"}
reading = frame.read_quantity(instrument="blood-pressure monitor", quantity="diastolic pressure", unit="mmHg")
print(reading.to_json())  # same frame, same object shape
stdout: {"value": 102, "unit": "mmHg"}
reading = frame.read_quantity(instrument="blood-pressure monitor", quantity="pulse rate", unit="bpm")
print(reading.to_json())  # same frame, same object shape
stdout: {"value": 67, "unit": "bpm"}
